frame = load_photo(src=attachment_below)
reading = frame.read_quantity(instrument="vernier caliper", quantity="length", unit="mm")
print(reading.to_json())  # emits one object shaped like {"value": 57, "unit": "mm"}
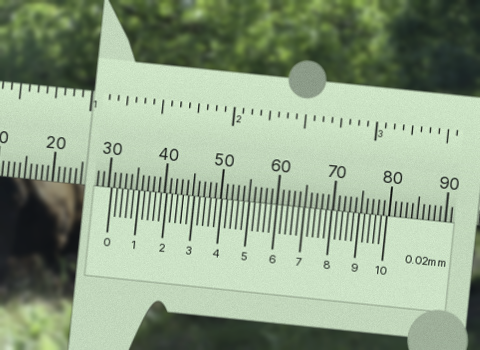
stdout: {"value": 30.6, "unit": "mm"}
